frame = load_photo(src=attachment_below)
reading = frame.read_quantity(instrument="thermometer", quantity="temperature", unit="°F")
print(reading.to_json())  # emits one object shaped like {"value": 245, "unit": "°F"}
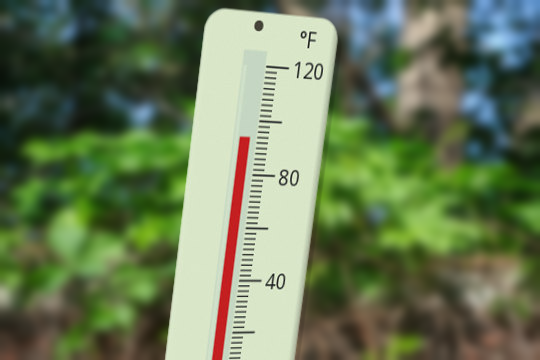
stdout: {"value": 94, "unit": "°F"}
